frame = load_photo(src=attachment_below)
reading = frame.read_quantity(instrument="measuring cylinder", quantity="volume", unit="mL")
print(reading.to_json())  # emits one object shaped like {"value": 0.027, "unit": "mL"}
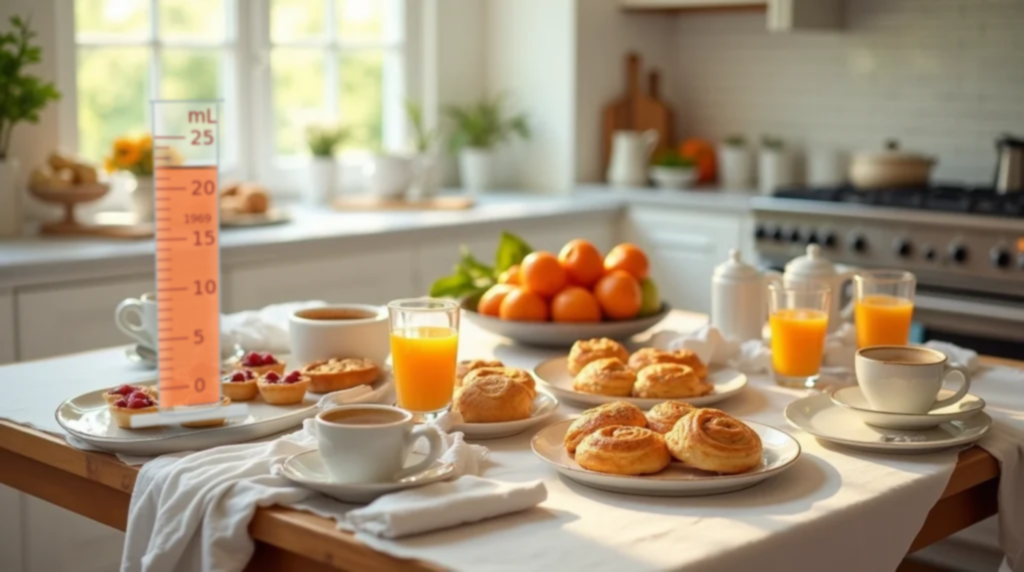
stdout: {"value": 22, "unit": "mL"}
